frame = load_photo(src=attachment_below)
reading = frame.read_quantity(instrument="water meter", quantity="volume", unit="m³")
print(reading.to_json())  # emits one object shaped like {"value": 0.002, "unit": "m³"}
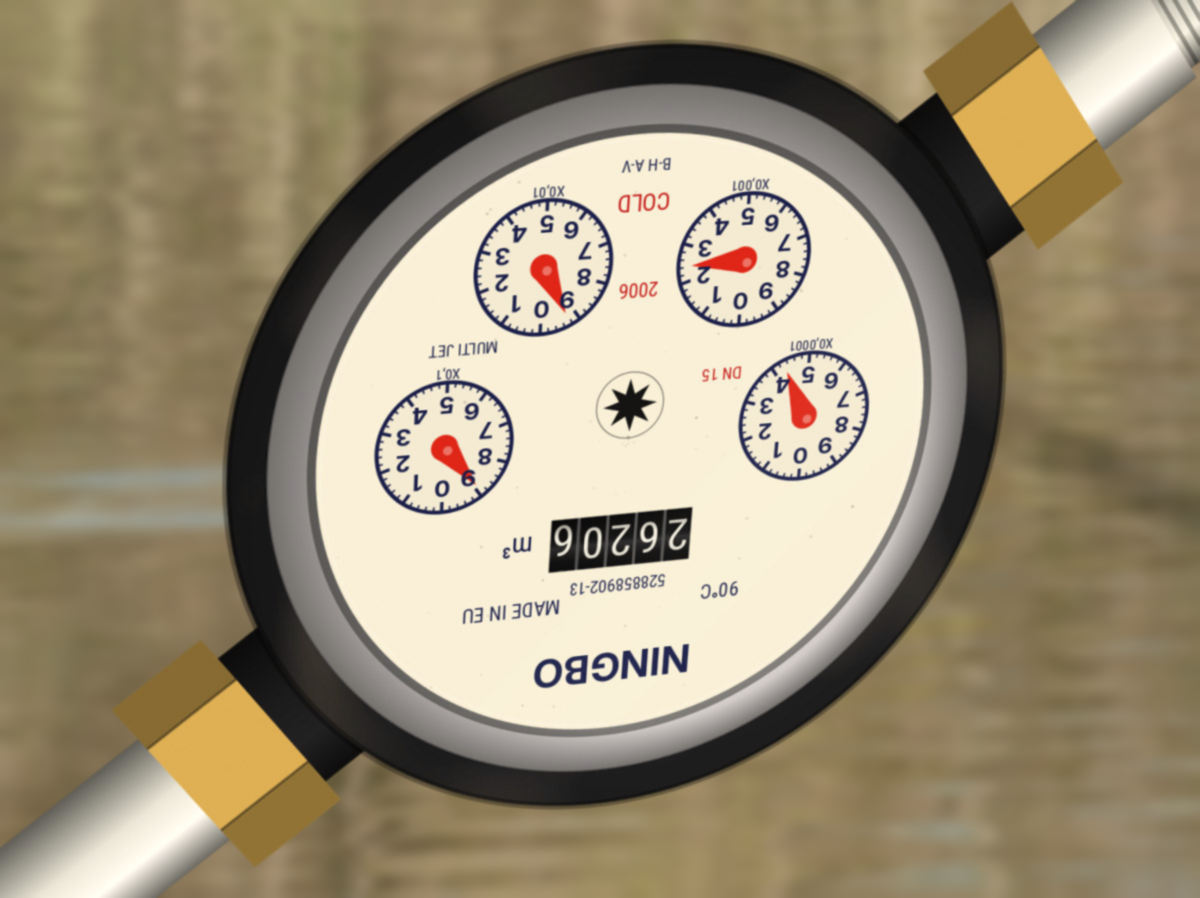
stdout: {"value": 26205.8924, "unit": "m³"}
